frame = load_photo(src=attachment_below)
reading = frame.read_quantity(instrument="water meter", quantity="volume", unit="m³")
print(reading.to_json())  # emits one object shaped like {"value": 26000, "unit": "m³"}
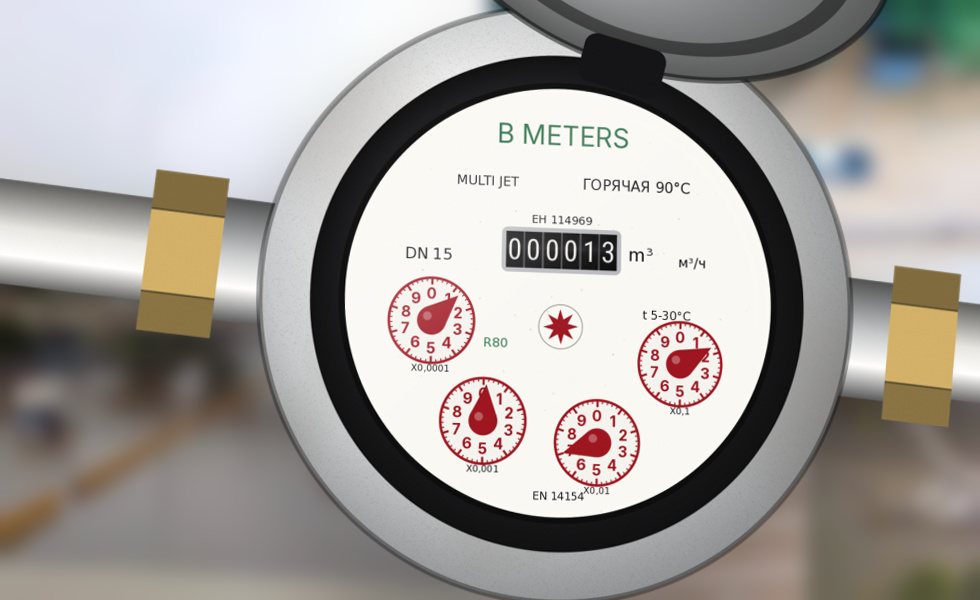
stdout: {"value": 13.1701, "unit": "m³"}
